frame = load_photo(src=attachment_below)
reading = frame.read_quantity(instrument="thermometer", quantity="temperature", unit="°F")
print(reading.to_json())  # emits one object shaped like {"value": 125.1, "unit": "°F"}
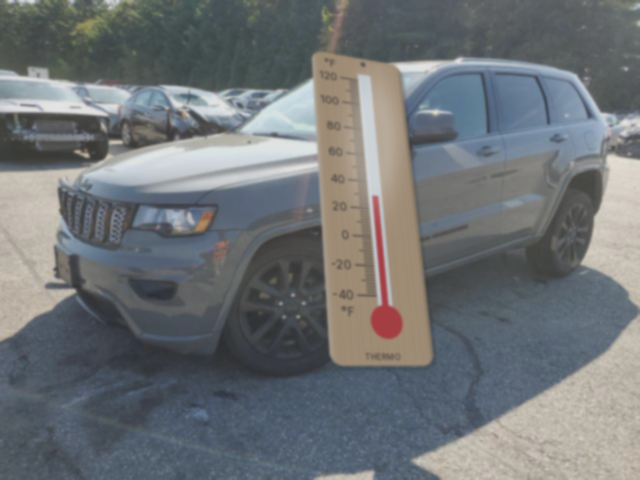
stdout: {"value": 30, "unit": "°F"}
